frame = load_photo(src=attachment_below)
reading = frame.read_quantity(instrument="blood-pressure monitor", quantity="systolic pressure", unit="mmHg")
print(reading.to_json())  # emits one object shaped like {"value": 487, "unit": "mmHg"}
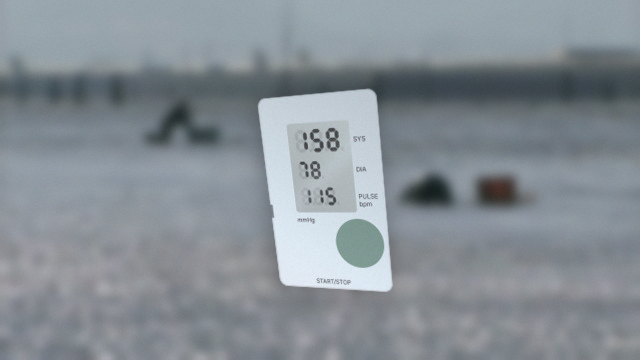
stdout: {"value": 158, "unit": "mmHg"}
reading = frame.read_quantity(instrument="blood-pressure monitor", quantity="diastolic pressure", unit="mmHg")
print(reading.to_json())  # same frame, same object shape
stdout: {"value": 78, "unit": "mmHg"}
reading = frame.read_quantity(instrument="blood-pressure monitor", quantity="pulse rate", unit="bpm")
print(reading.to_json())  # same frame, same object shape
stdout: {"value": 115, "unit": "bpm"}
